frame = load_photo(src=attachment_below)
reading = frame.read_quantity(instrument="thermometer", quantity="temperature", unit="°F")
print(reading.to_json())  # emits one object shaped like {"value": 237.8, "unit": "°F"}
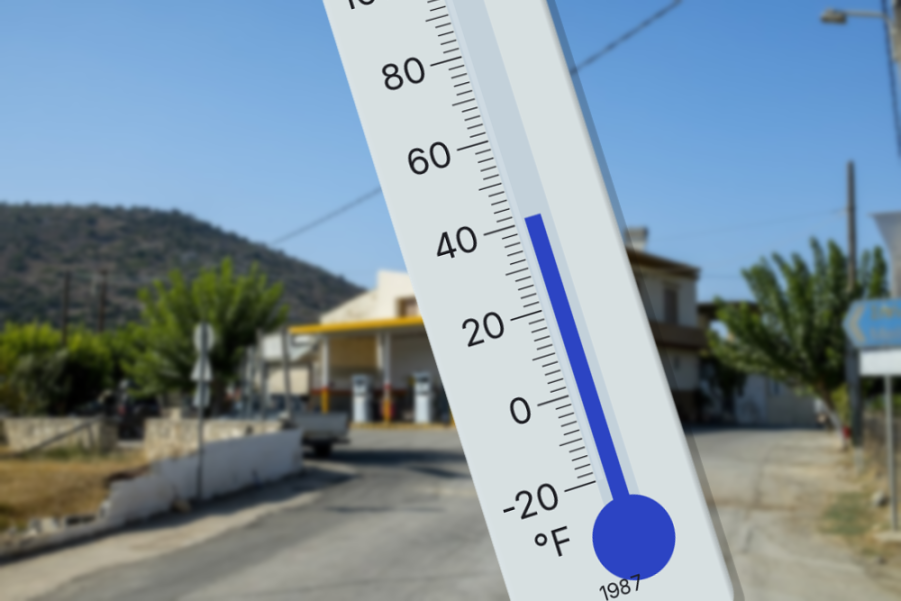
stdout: {"value": 41, "unit": "°F"}
